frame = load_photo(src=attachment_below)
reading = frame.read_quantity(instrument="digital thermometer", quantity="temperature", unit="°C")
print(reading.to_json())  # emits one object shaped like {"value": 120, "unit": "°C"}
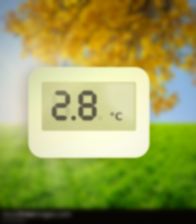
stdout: {"value": 2.8, "unit": "°C"}
